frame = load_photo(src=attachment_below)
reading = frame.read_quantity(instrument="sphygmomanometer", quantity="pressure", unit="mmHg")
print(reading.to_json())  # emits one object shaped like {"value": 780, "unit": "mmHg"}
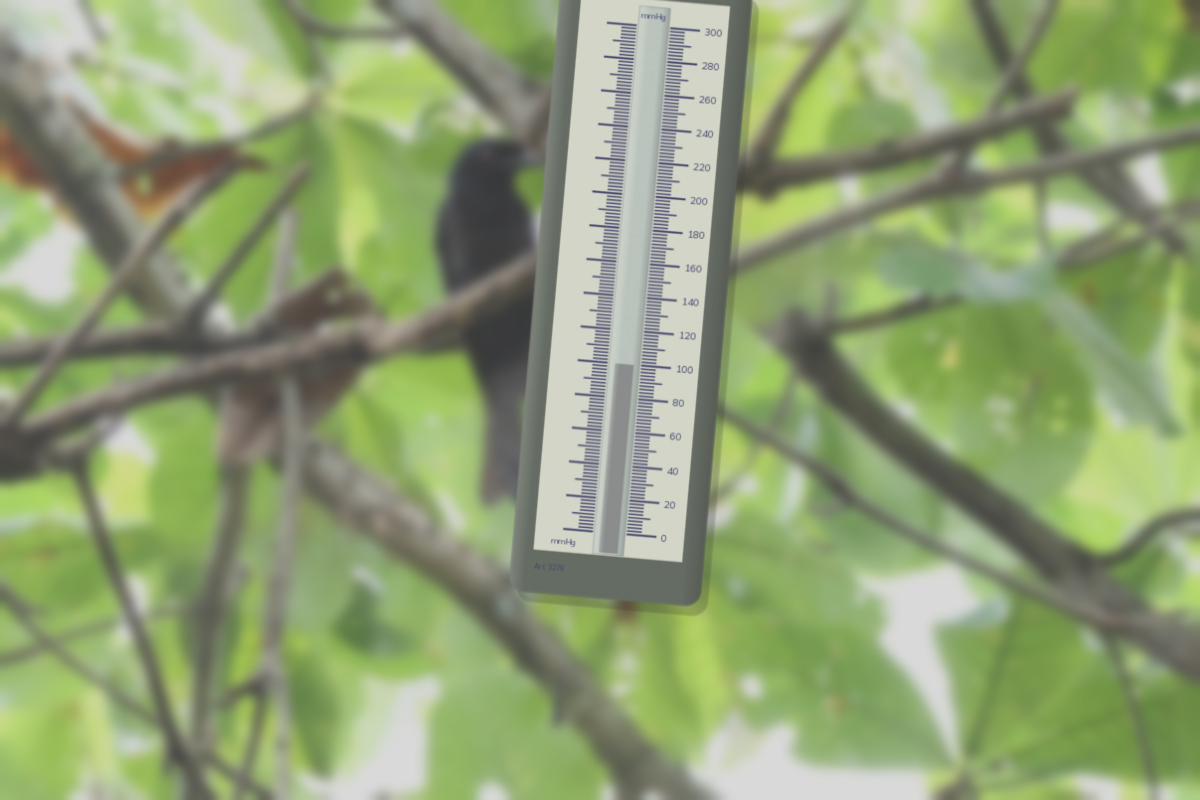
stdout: {"value": 100, "unit": "mmHg"}
